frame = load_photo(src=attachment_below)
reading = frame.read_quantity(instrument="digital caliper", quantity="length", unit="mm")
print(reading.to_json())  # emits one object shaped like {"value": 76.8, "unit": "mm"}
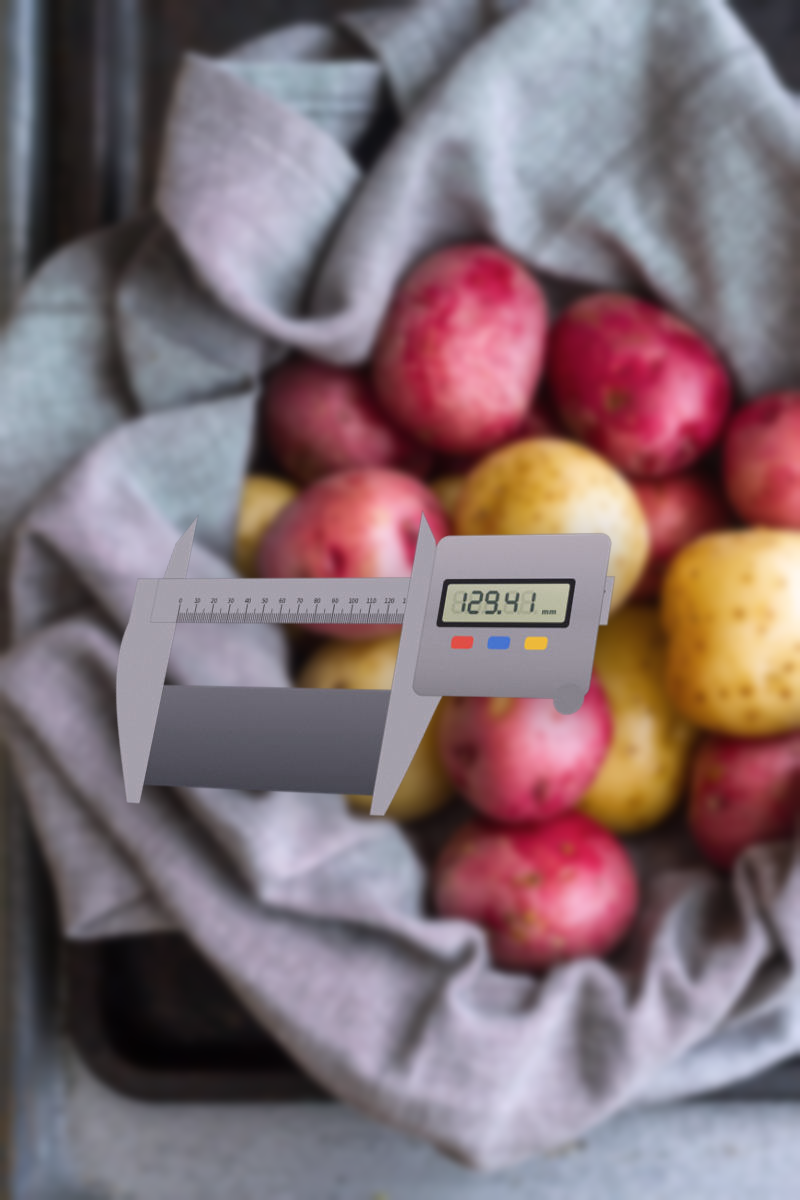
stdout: {"value": 129.41, "unit": "mm"}
